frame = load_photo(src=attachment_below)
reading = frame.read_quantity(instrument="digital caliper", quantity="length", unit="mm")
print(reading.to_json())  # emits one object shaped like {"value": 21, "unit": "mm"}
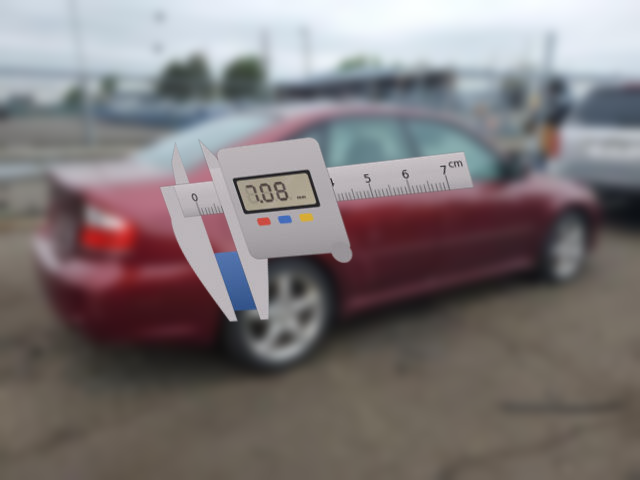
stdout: {"value": 7.08, "unit": "mm"}
